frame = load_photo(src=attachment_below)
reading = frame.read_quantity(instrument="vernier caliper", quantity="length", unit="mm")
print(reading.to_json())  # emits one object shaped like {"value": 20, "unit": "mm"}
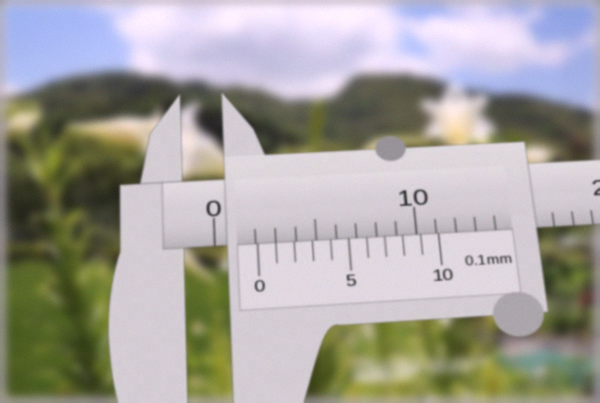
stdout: {"value": 2.1, "unit": "mm"}
